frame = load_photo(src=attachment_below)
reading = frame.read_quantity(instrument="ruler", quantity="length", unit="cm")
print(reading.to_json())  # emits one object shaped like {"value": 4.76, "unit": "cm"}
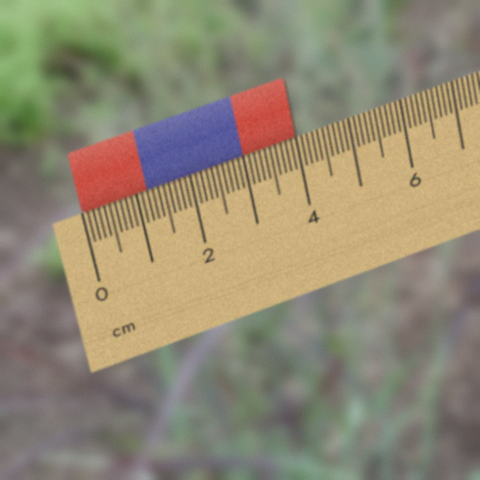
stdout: {"value": 4, "unit": "cm"}
